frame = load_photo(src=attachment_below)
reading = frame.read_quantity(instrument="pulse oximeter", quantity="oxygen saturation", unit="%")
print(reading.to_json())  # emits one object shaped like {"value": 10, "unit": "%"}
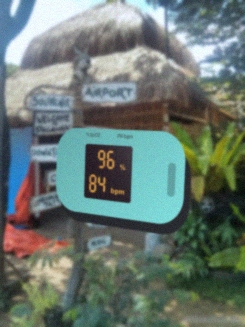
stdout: {"value": 96, "unit": "%"}
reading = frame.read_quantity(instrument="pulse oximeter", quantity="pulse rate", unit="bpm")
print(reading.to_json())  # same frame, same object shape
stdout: {"value": 84, "unit": "bpm"}
